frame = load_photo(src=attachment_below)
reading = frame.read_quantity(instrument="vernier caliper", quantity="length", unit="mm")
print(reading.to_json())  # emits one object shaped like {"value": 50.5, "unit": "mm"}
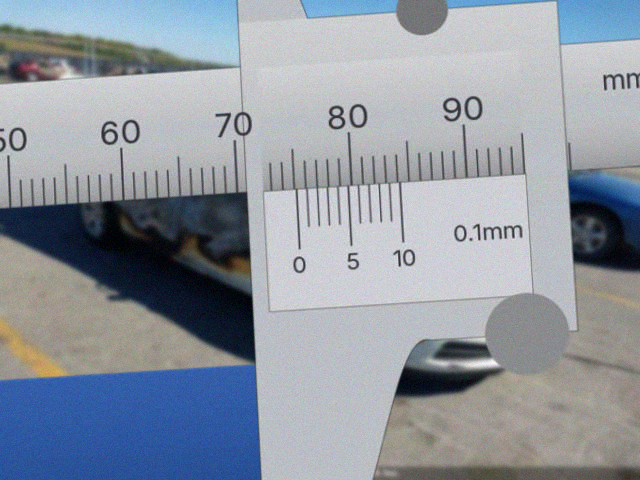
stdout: {"value": 75.2, "unit": "mm"}
